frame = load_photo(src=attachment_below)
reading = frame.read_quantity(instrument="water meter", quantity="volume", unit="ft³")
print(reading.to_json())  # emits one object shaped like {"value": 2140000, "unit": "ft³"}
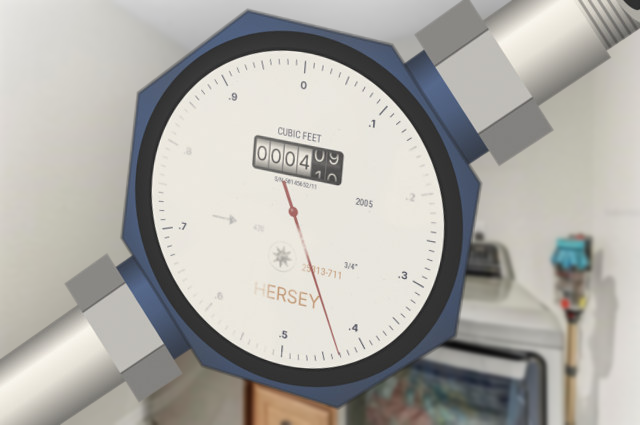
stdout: {"value": 409.43, "unit": "ft³"}
